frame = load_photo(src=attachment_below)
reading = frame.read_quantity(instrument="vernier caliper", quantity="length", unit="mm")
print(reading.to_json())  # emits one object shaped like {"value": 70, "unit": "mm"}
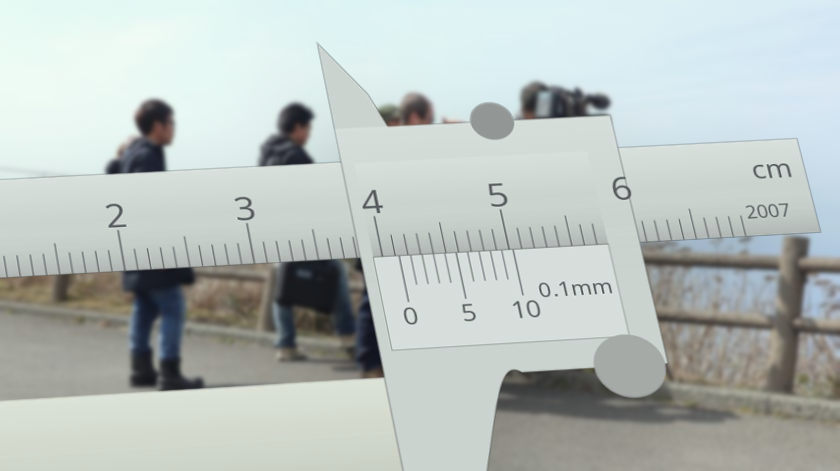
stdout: {"value": 41.3, "unit": "mm"}
